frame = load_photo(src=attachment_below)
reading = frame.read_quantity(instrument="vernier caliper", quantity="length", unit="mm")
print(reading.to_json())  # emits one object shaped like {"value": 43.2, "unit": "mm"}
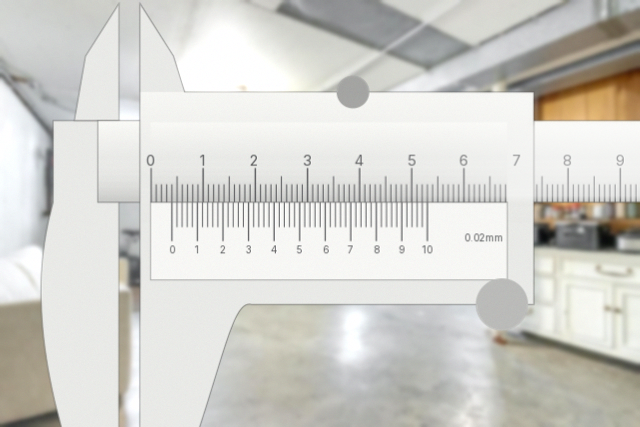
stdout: {"value": 4.0, "unit": "mm"}
